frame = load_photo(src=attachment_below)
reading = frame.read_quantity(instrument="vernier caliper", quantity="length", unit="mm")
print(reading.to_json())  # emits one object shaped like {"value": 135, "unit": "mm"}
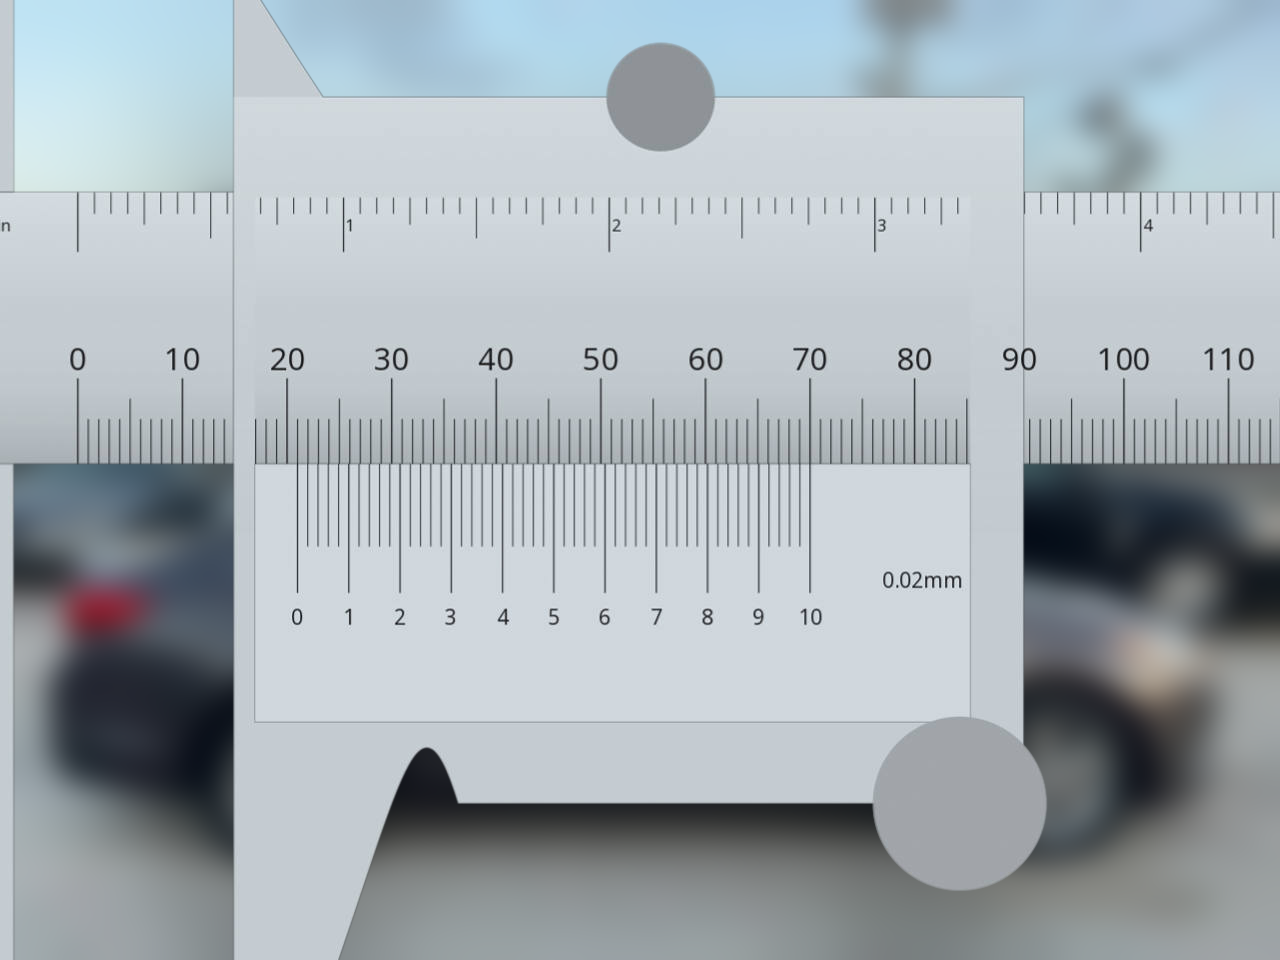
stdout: {"value": 21.0, "unit": "mm"}
